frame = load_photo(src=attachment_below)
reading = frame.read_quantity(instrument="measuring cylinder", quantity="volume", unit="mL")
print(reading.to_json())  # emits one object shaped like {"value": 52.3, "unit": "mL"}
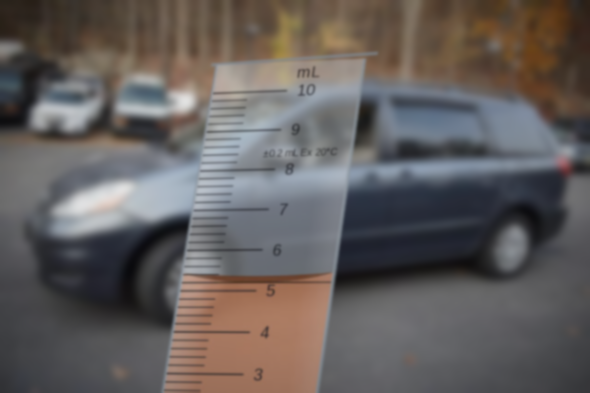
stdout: {"value": 5.2, "unit": "mL"}
